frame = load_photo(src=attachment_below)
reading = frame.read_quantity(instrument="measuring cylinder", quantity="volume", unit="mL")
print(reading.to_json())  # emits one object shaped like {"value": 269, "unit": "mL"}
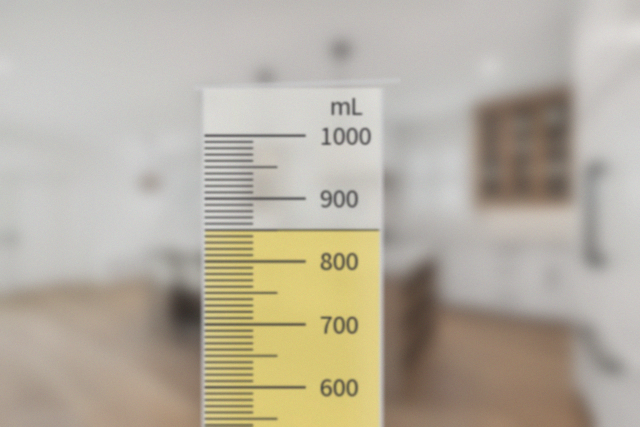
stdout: {"value": 850, "unit": "mL"}
